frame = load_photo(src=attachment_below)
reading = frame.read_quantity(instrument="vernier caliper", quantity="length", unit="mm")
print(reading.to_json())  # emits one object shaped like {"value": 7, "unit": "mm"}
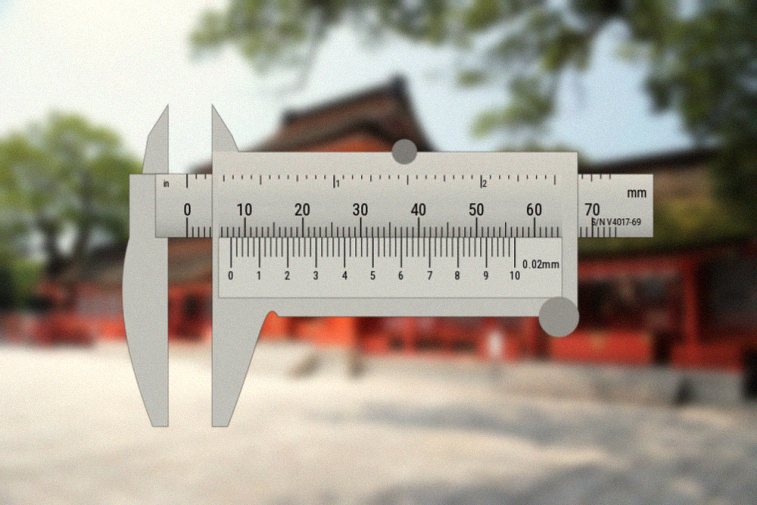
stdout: {"value": 7.6, "unit": "mm"}
